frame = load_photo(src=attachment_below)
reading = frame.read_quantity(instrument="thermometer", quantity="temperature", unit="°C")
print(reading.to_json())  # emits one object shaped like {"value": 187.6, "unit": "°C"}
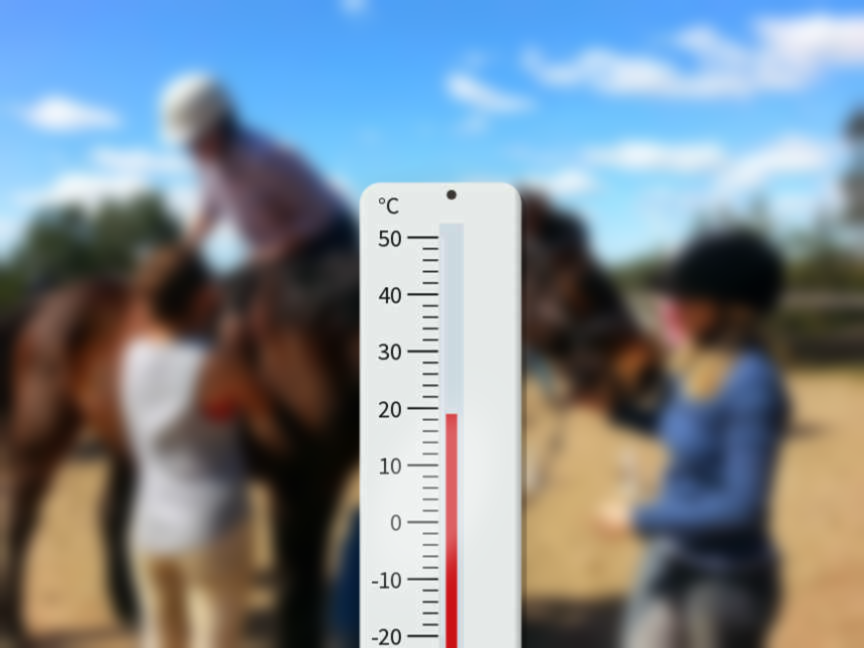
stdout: {"value": 19, "unit": "°C"}
